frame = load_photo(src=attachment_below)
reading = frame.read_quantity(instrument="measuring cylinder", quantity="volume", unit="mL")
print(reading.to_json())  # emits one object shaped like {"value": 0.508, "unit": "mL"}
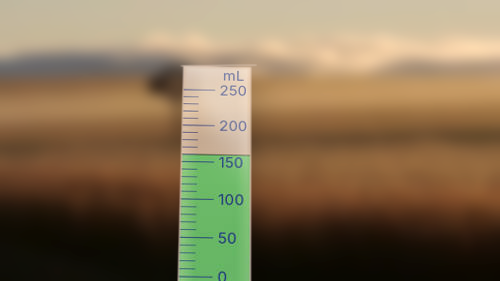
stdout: {"value": 160, "unit": "mL"}
